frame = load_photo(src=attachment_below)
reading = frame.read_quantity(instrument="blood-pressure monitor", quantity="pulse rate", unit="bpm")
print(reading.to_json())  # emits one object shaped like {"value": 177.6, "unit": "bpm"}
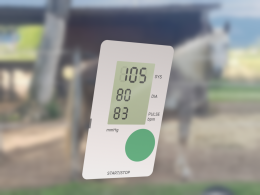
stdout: {"value": 83, "unit": "bpm"}
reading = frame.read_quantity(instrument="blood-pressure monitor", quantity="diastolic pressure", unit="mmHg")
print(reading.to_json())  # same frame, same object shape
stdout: {"value": 80, "unit": "mmHg"}
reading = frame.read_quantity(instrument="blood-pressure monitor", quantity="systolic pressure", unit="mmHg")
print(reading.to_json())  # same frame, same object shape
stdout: {"value": 105, "unit": "mmHg"}
